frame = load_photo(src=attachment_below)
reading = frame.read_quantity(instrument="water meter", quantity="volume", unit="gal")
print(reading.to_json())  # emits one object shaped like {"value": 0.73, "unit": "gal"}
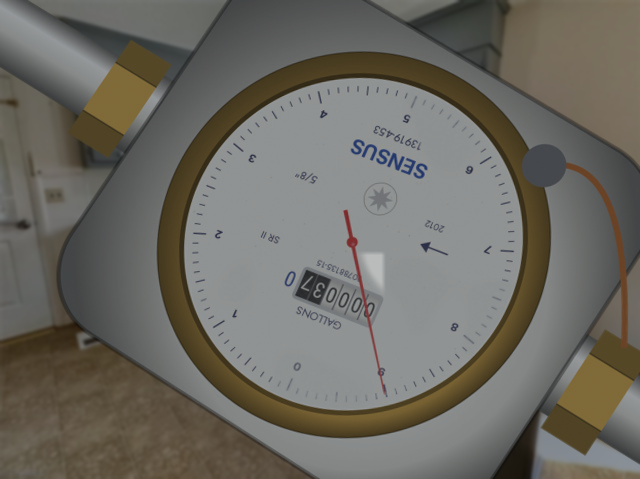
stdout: {"value": 369.0, "unit": "gal"}
